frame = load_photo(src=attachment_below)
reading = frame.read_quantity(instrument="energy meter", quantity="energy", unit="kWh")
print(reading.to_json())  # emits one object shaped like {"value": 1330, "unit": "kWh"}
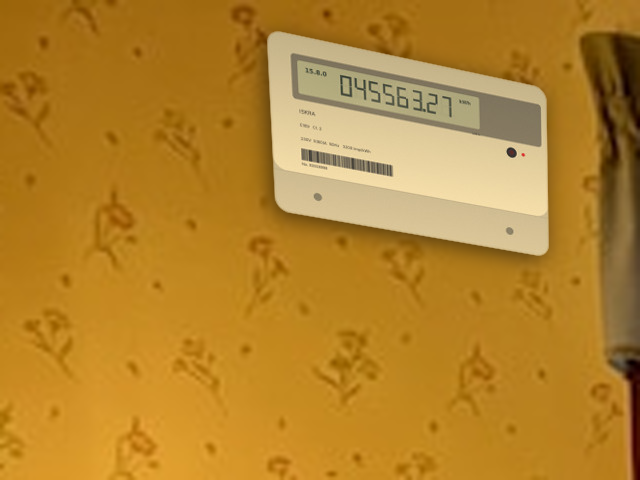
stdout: {"value": 45563.27, "unit": "kWh"}
